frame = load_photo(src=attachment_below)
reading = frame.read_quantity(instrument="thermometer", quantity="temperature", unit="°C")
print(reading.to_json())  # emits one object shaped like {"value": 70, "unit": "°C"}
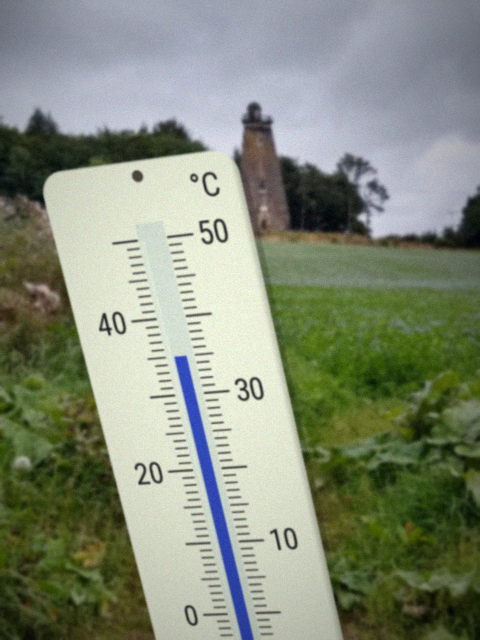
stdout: {"value": 35, "unit": "°C"}
